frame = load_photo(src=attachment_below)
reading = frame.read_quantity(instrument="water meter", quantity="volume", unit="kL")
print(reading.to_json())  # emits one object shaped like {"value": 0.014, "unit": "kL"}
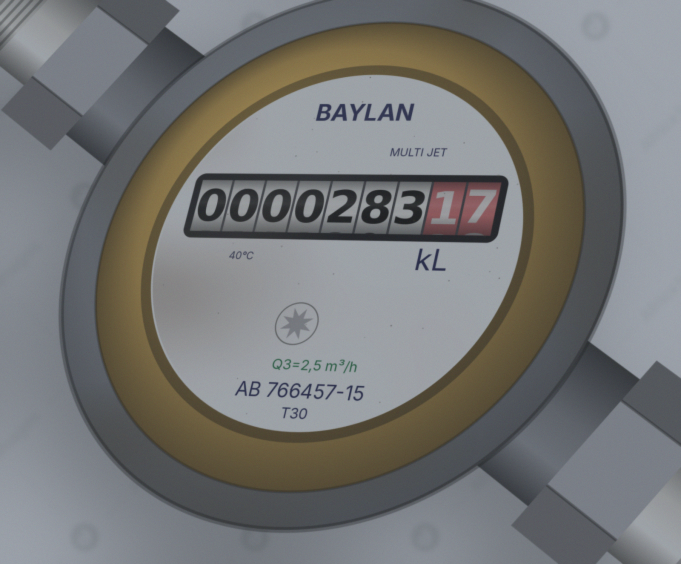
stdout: {"value": 283.17, "unit": "kL"}
